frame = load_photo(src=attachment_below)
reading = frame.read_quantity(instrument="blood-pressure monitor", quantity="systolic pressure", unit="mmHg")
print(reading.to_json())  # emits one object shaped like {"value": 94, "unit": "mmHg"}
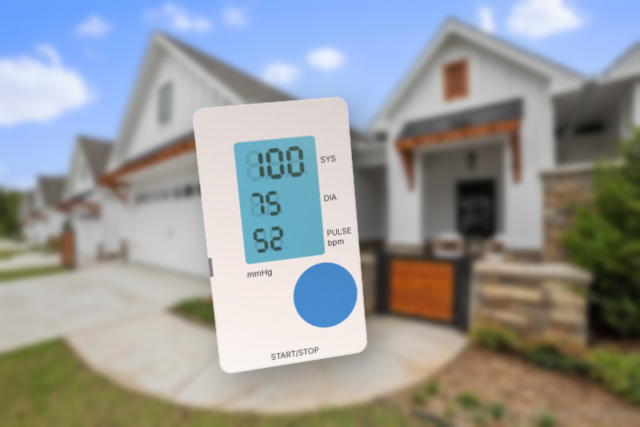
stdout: {"value": 100, "unit": "mmHg"}
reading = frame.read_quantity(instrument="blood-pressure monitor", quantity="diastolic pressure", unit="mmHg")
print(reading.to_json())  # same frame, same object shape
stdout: {"value": 75, "unit": "mmHg"}
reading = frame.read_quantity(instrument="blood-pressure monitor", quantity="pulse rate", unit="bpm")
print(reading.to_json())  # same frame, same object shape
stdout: {"value": 52, "unit": "bpm"}
